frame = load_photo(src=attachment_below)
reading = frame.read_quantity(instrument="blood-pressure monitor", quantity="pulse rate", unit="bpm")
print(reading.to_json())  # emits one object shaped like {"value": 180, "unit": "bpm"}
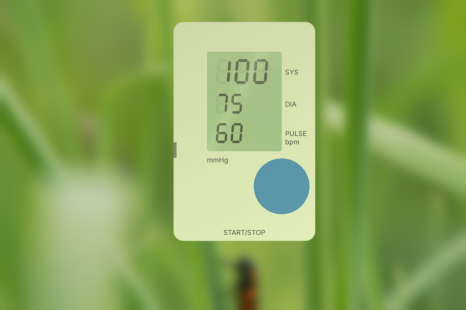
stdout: {"value": 60, "unit": "bpm"}
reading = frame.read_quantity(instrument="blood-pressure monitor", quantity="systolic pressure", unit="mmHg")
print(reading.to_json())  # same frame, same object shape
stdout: {"value": 100, "unit": "mmHg"}
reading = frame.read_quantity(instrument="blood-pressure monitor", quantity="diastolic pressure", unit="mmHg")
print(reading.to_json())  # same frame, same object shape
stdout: {"value": 75, "unit": "mmHg"}
